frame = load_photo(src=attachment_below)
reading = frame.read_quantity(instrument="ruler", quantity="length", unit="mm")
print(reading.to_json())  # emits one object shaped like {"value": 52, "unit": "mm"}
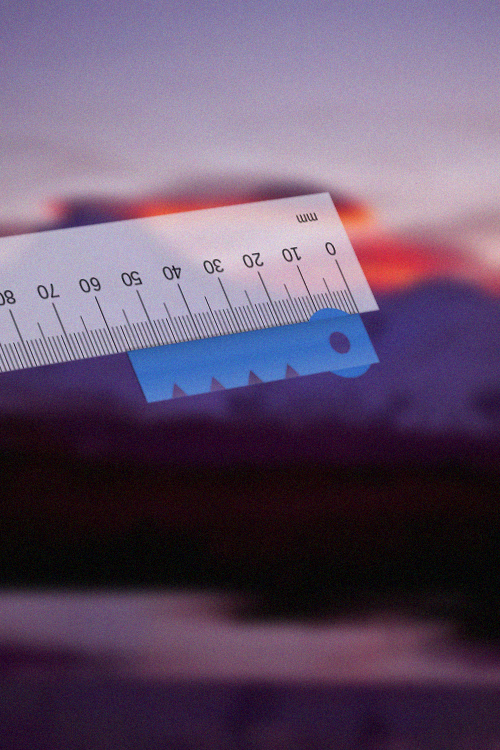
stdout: {"value": 58, "unit": "mm"}
